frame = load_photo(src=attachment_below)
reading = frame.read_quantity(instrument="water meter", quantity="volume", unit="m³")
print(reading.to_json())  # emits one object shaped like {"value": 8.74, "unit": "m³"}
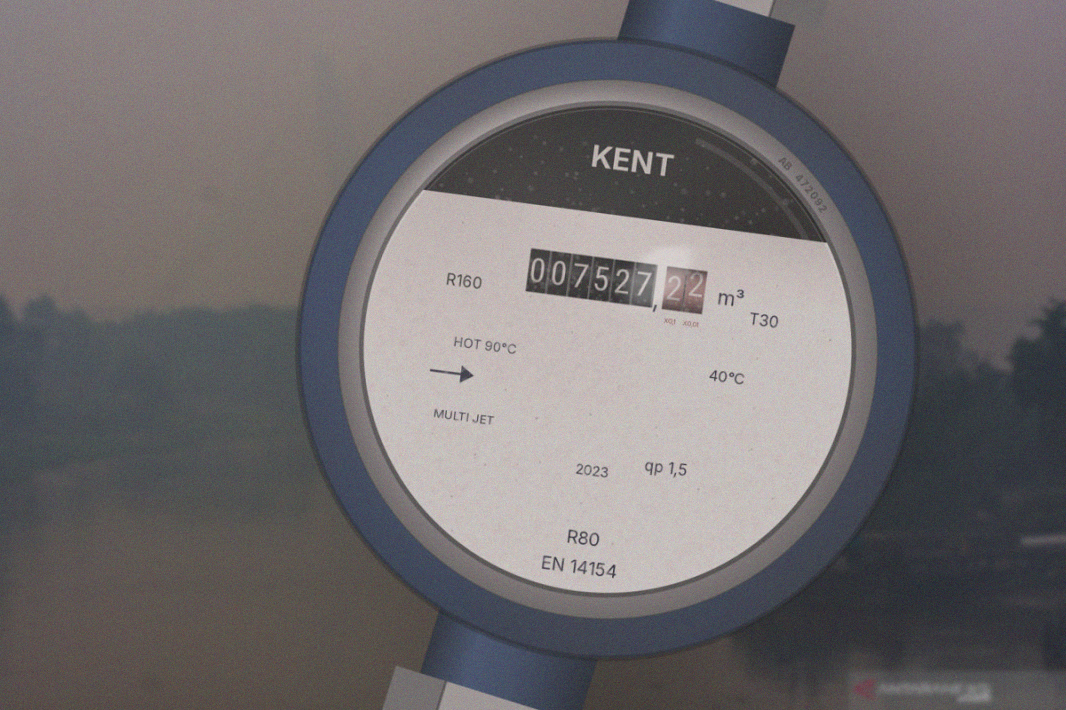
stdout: {"value": 7527.22, "unit": "m³"}
